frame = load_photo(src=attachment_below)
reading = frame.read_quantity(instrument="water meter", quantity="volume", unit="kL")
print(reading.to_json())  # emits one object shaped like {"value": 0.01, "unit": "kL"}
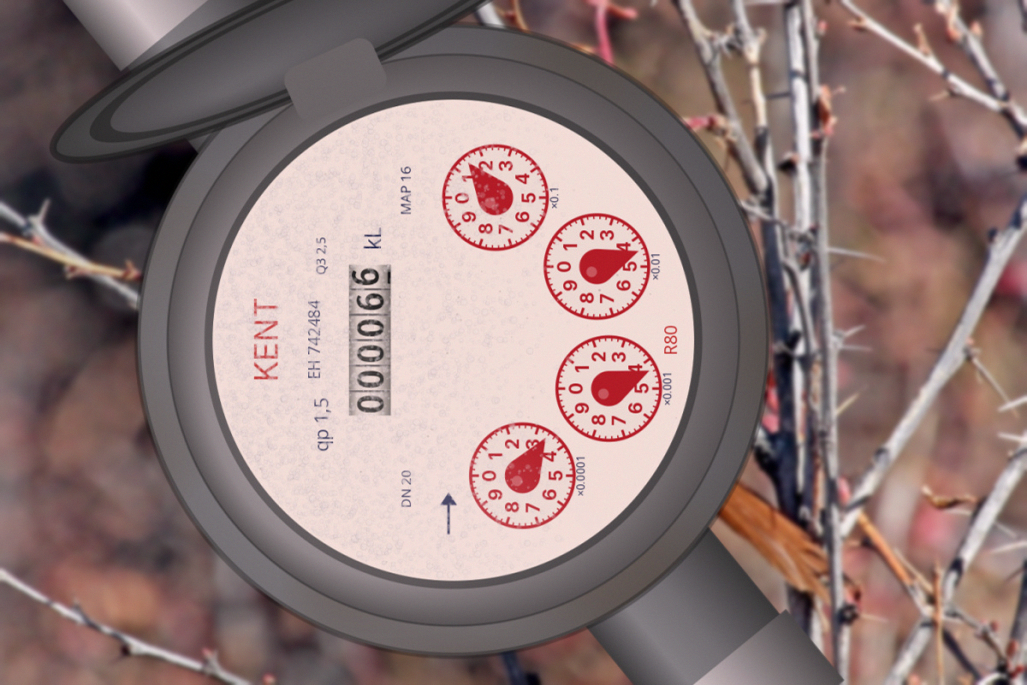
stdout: {"value": 66.1443, "unit": "kL"}
